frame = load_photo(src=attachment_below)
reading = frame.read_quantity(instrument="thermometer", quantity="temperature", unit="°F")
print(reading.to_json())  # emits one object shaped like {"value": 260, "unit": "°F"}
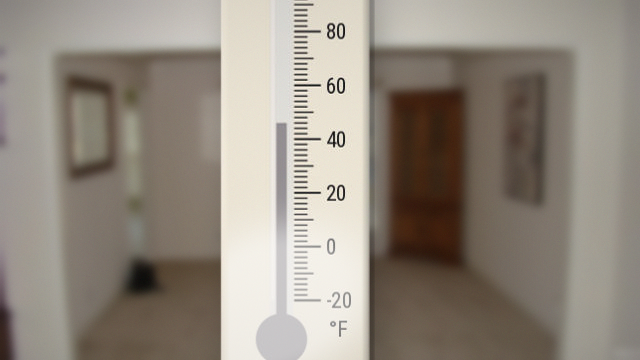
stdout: {"value": 46, "unit": "°F"}
